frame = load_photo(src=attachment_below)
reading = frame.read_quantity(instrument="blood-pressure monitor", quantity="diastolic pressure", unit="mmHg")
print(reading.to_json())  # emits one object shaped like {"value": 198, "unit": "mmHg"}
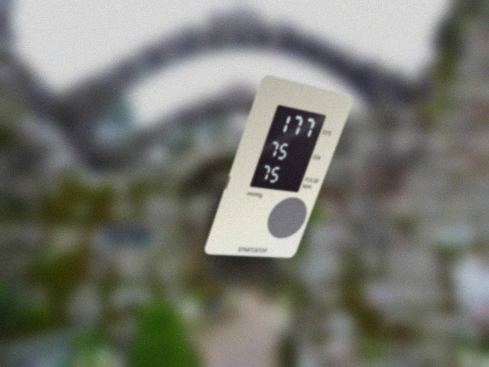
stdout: {"value": 75, "unit": "mmHg"}
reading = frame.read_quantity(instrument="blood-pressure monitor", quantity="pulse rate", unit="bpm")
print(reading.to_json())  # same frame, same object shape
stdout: {"value": 75, "unit": "bpm"}
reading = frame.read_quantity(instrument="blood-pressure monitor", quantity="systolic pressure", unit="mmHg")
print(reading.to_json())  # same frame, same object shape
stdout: {"value": 177, "unit": "mmHg"}
